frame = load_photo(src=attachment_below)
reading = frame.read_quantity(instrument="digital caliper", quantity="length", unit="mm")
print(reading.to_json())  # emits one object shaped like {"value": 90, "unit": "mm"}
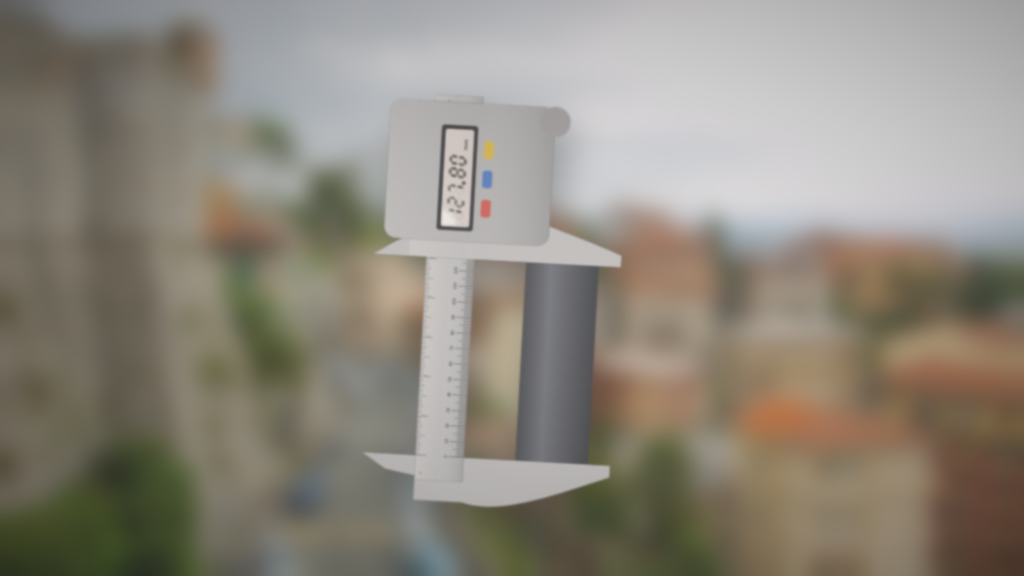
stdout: {"value": 127.80, "unit": "mm"}
